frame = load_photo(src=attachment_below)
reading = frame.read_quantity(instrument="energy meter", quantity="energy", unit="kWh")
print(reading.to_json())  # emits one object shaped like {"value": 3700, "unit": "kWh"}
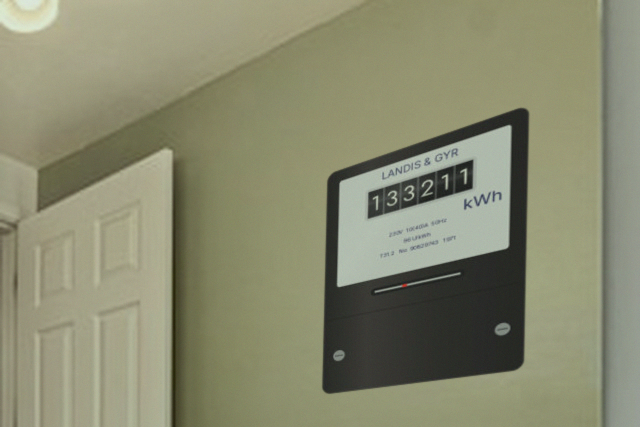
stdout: {"value": 133211, "unit": "kWh"}
